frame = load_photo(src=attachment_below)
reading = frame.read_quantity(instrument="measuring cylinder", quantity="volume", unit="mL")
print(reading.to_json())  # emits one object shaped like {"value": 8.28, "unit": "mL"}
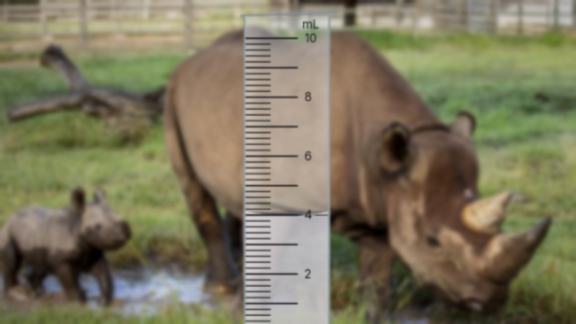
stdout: {"value": 4, "unit": "mL"}
